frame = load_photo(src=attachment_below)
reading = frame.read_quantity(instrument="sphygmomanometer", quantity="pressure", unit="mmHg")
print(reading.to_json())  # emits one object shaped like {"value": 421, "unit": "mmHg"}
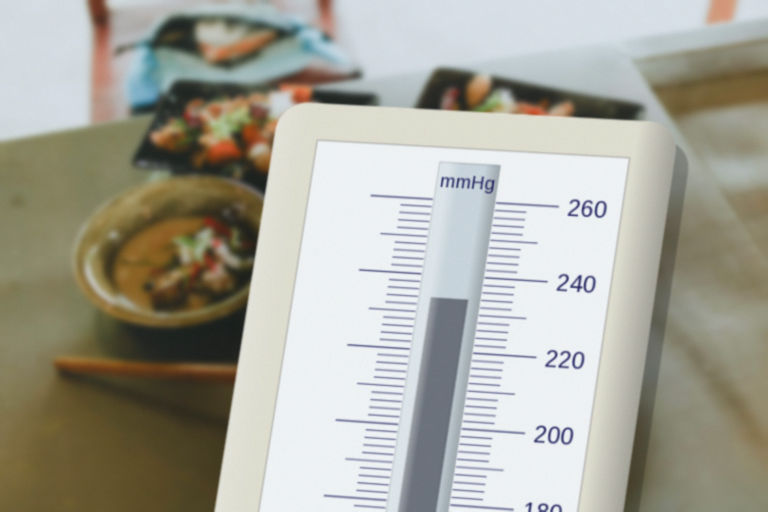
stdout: {"value": 234, "unit": "mmHg"}
